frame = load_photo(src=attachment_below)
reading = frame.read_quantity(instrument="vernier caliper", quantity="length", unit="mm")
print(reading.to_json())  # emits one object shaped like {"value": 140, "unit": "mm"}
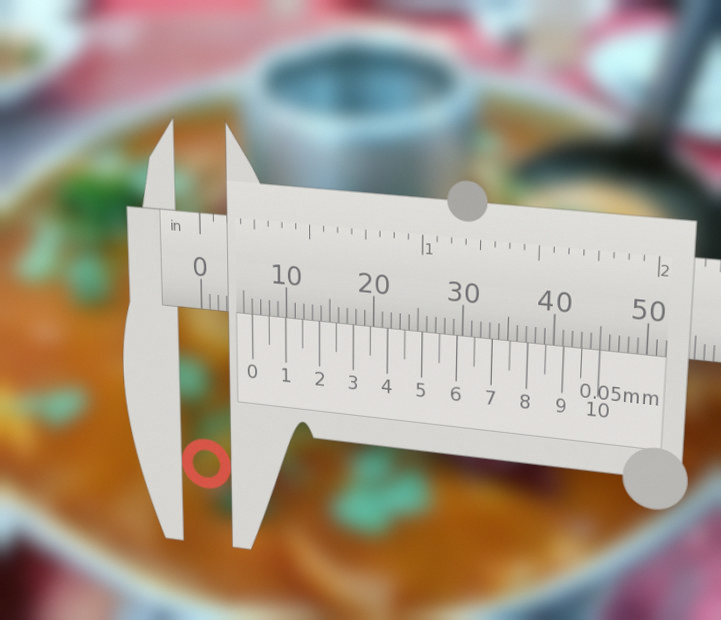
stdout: {"value": 6.0, "unit": "mm"}
